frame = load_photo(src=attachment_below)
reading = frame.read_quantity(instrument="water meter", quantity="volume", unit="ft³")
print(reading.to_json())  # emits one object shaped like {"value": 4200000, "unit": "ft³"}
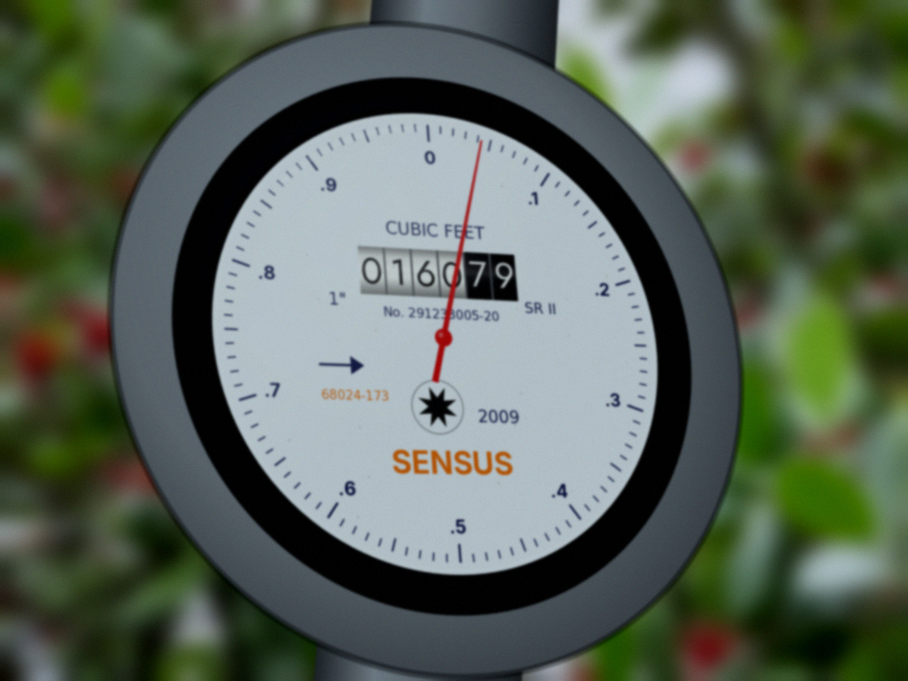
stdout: {"value": 16079.04, "unit": "ft³"}
